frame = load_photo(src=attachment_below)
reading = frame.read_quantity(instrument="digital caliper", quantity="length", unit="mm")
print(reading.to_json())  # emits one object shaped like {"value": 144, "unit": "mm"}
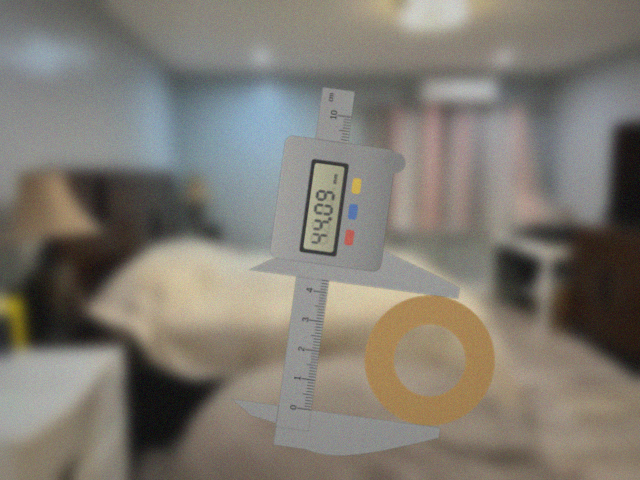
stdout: {"value": 44.09, "unit": "mm"}
